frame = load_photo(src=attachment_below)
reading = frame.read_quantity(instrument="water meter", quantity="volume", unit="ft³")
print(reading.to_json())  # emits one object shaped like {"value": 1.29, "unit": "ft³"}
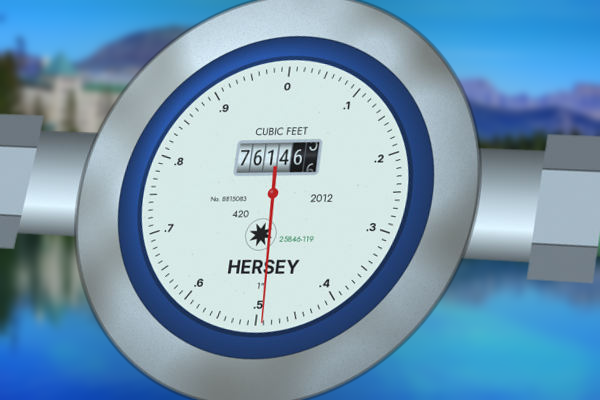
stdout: {"value": 761465.49, "unit": "ft³"}
